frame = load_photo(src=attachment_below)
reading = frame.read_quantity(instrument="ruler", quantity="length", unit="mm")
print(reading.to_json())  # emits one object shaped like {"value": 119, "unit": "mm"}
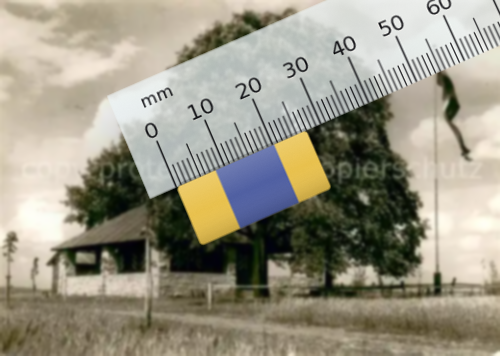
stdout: {"value": 27, "unit": "mm"}
